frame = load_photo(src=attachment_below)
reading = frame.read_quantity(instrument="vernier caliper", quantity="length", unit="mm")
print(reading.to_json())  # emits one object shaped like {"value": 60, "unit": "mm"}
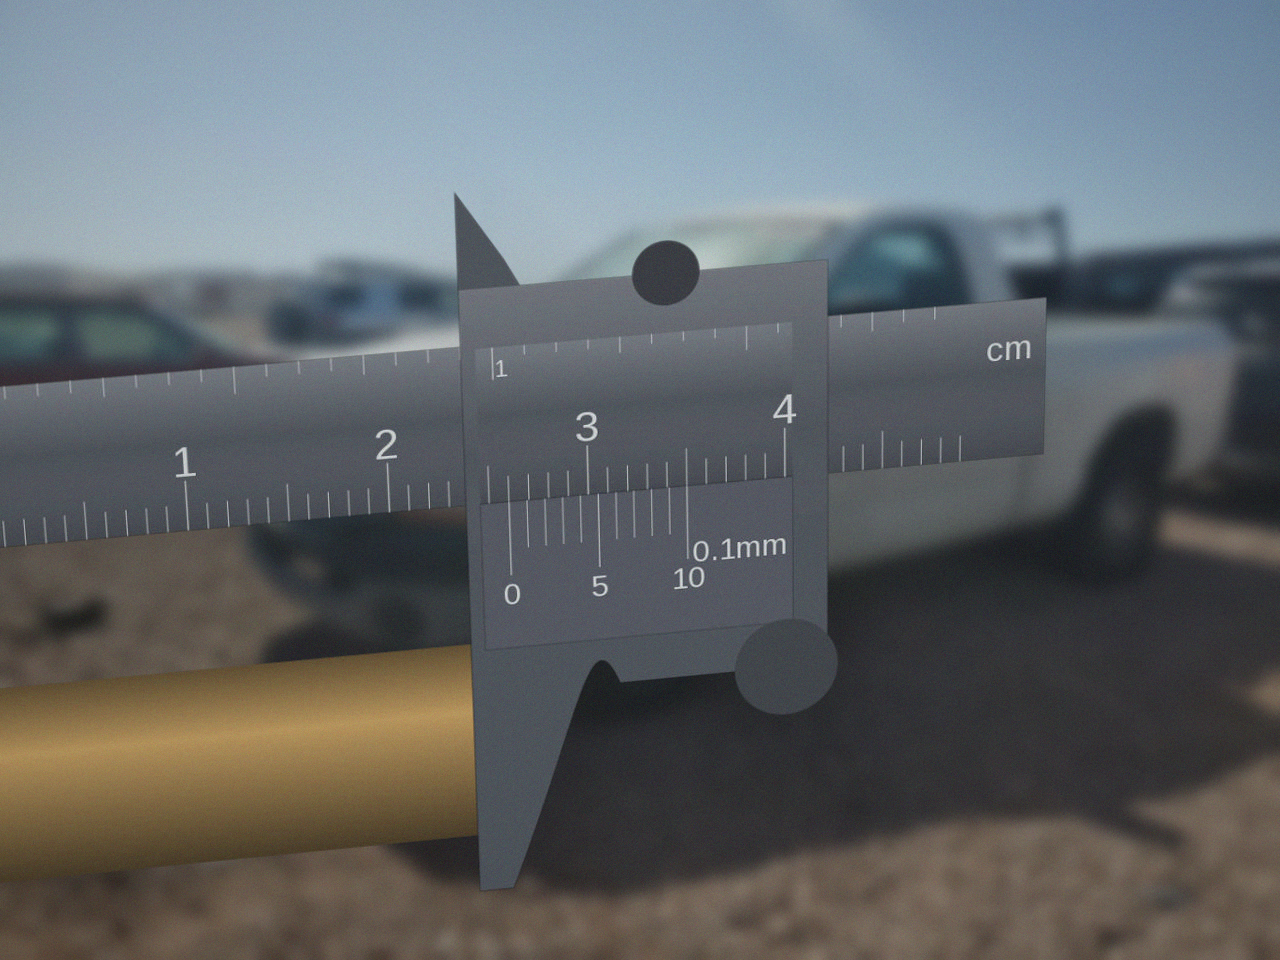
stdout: {"value": 26.0, "unit": "mm"}
